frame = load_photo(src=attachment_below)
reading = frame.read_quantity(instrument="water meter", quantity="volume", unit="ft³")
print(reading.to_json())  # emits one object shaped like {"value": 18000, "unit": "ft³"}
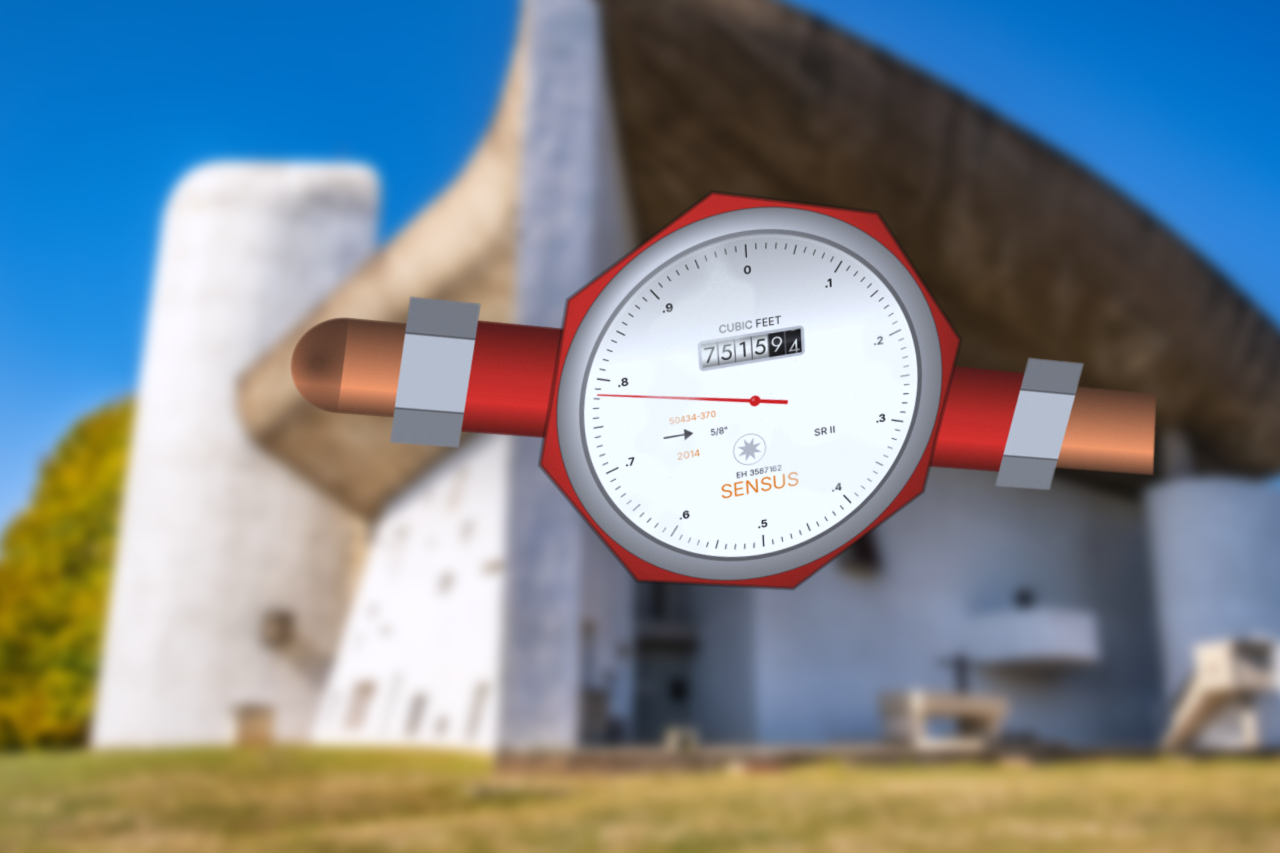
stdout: {"value": 751593.78, "unit": "ft³"}
